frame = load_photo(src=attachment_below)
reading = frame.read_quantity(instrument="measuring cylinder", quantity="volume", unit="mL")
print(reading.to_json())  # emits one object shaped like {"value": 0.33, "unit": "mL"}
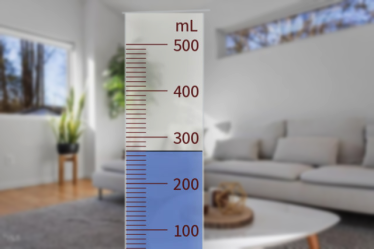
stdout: {"value": 270, "unit": "mL"}
